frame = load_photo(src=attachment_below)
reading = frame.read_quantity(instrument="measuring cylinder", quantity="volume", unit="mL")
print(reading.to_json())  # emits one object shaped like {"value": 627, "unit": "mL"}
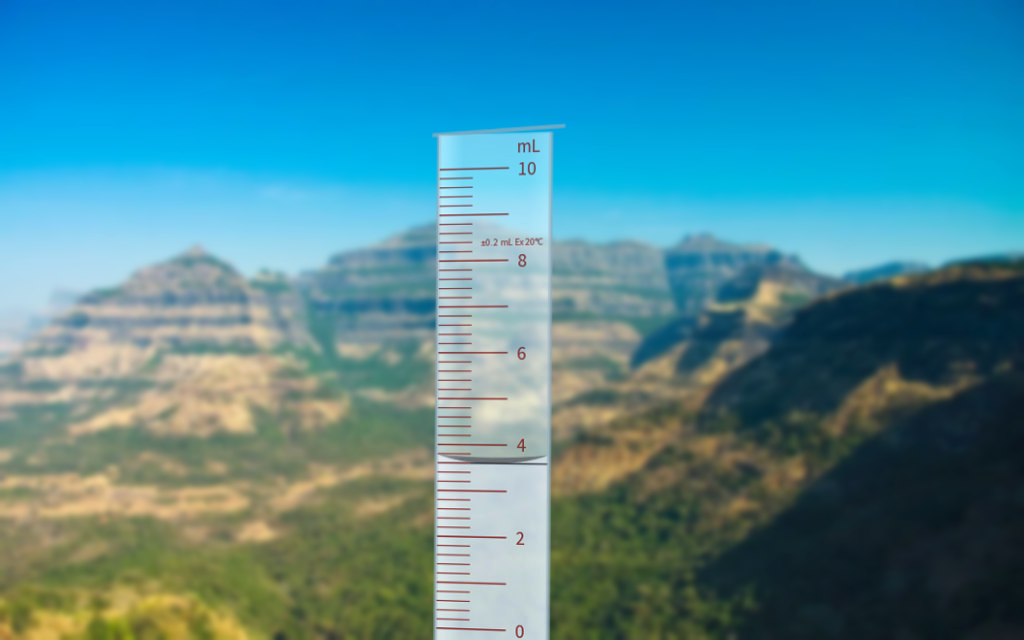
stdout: {"value": 3.6, "unit": "mL"}
